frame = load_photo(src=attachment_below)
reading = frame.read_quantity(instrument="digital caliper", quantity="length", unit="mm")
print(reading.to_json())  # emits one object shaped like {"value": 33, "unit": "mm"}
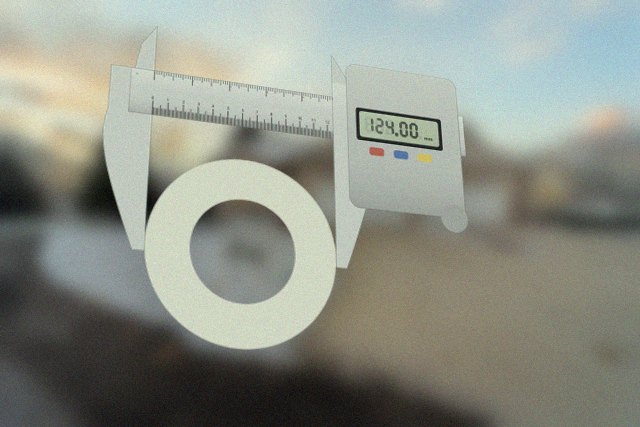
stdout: {"value": 124.00, "unit": "mm"}
